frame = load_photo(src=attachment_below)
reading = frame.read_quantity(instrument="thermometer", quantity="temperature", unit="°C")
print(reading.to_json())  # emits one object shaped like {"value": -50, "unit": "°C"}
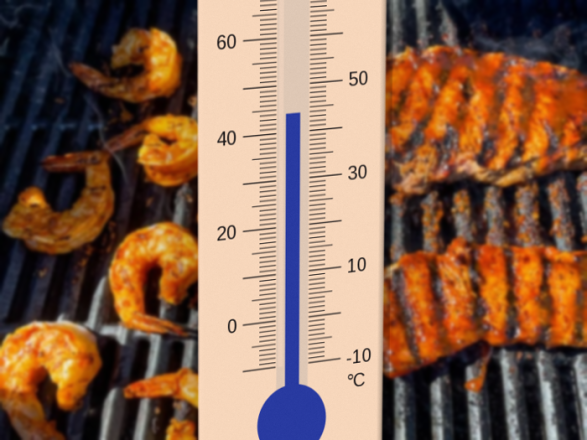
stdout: {"value": 44, "unit": "°C"}
